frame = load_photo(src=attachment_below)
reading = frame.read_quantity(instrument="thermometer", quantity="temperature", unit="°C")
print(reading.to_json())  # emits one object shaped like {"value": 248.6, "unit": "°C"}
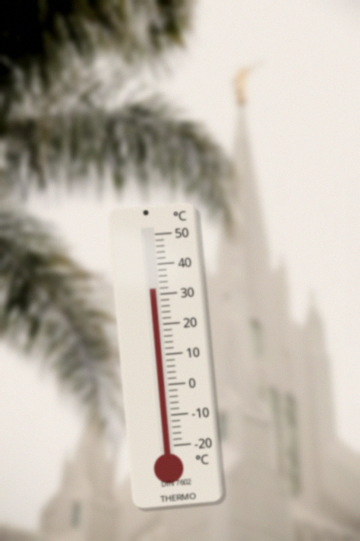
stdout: {"value": 32, "unit": "°C"}
